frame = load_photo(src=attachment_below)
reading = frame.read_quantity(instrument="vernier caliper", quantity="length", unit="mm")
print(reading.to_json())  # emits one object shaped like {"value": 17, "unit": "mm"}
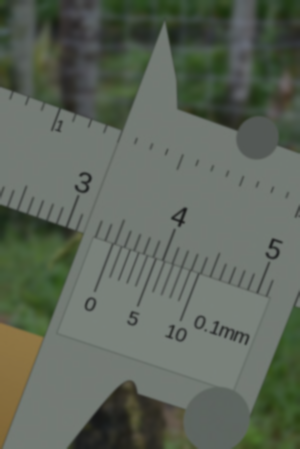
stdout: {"value": 34.8, "unit": "mm"}
